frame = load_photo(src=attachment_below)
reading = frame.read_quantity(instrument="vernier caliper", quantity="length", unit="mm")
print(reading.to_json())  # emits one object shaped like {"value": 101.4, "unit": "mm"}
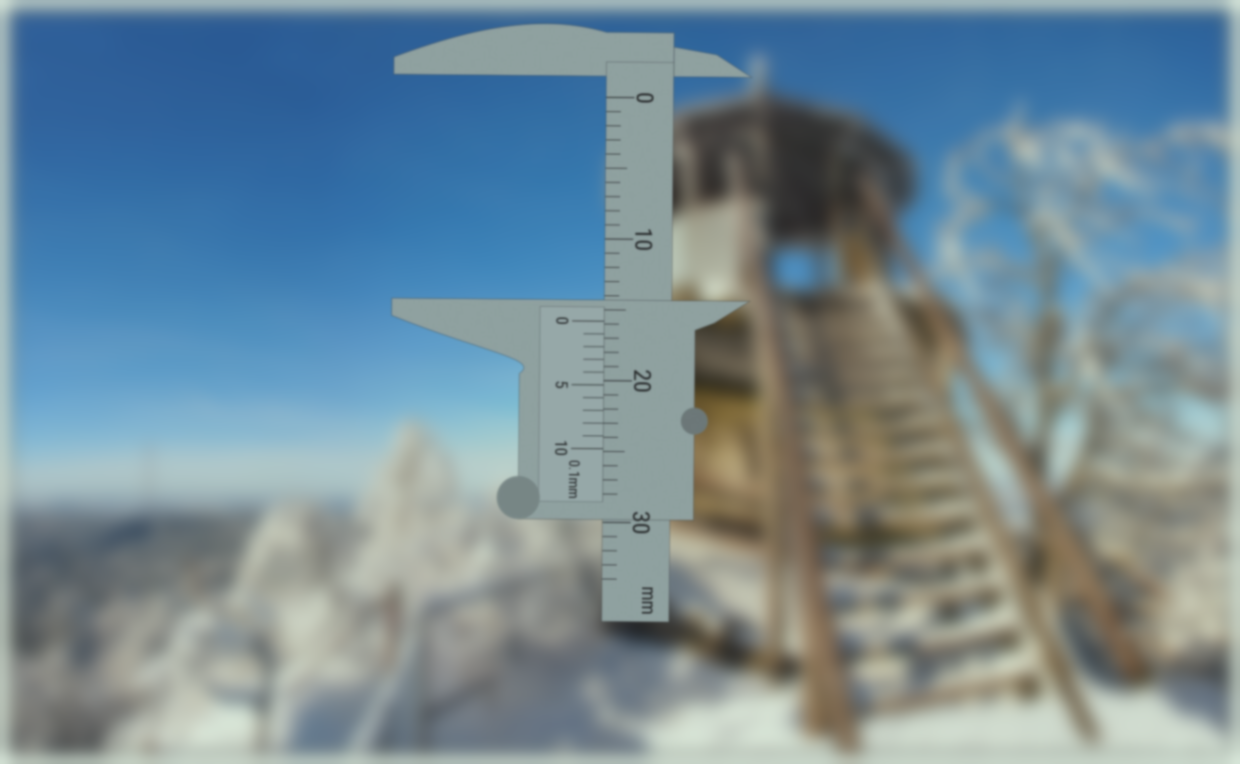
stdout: {"value": 15.8, "unit": "mm"}
